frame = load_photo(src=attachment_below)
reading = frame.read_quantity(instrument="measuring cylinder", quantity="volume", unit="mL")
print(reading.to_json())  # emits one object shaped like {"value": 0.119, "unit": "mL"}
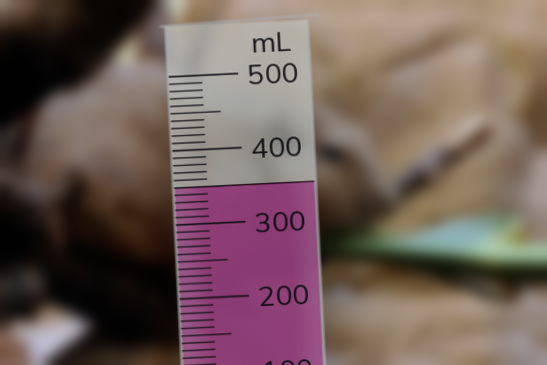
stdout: {"value": 350, "unit": "mL"}
